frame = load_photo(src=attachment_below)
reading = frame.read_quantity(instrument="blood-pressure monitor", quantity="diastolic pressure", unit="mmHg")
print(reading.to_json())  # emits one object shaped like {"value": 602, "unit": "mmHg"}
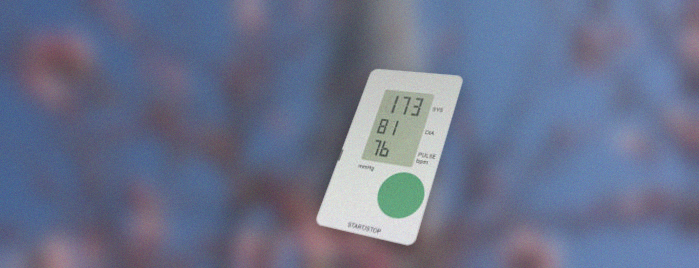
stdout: {"value": 81, "unit": "mmHg"}
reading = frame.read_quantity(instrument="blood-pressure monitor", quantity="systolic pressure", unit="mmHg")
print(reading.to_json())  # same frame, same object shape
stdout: {"value": 173, "unit": "mmHg"}
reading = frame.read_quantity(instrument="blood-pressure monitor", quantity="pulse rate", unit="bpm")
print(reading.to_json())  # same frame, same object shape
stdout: {"value": 76, "unit": "bpm"}
